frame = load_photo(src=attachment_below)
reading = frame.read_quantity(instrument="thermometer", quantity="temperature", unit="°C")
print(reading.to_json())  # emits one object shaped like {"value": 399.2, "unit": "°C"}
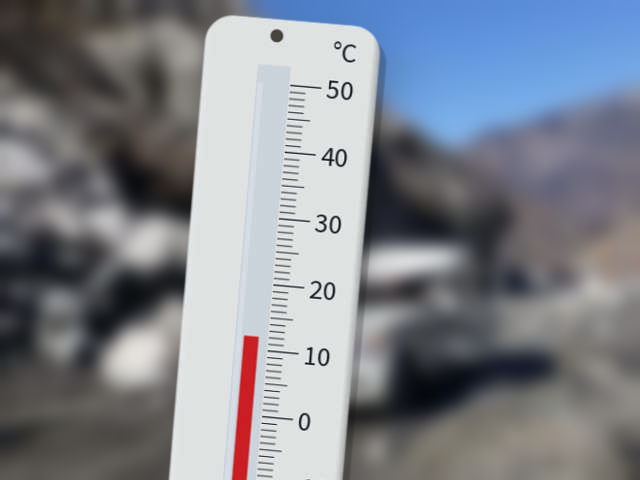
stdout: {"value": 12, "unit": "°C"}
